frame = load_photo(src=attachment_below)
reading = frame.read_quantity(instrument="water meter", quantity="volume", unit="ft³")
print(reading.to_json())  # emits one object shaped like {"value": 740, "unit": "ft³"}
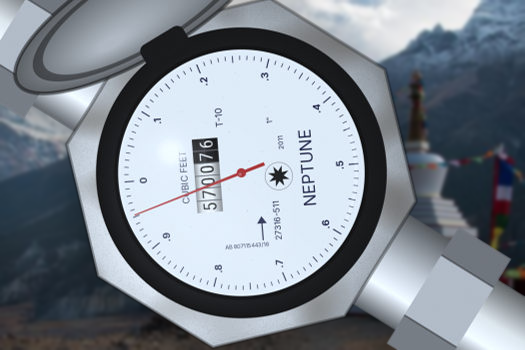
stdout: {"value": 570075.95, "unit": "ft³"}
